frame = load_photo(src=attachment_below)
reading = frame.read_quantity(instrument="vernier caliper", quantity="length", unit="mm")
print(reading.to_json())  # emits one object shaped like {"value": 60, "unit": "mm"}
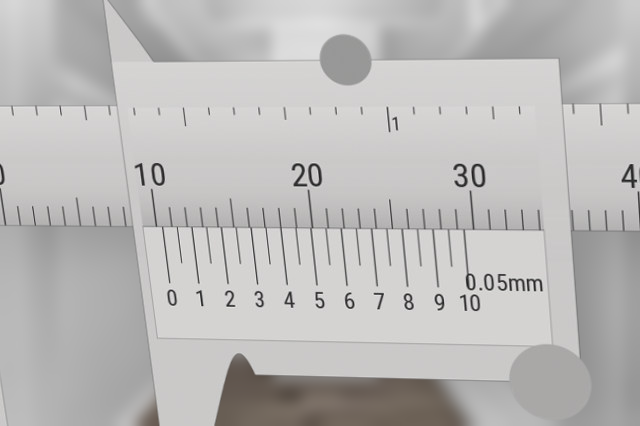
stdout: {"value": 10.4, "unit": "mm"}
